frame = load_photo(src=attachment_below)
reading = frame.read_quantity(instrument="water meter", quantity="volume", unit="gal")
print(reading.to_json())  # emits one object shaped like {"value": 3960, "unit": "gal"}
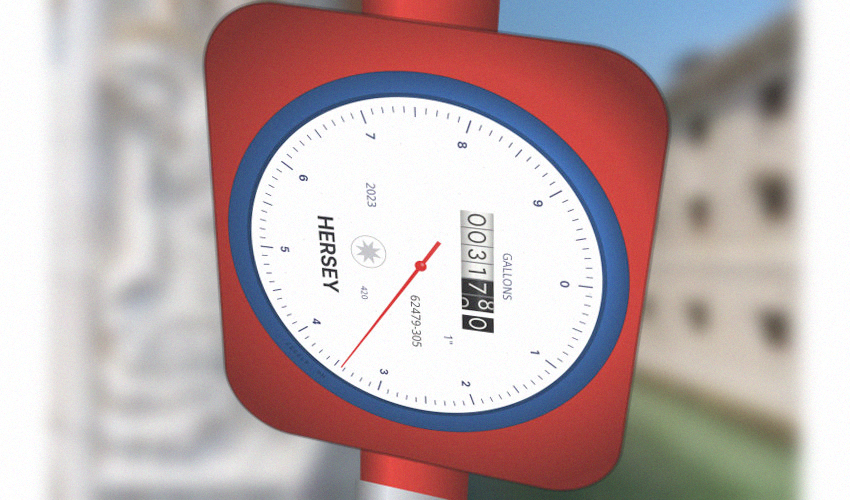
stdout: {"value": 31783.4, "unit": "gal"}
